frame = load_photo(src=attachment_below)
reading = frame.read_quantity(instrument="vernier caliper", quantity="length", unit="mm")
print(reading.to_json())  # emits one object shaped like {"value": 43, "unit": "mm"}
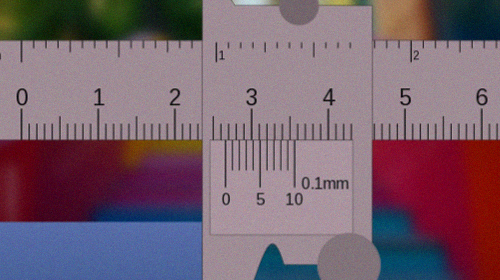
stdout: {"value": 26.6, "unit": "mm"}
